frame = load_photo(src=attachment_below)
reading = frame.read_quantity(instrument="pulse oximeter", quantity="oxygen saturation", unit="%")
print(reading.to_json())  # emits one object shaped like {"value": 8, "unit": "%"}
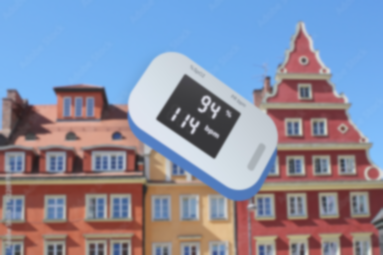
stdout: {"value": 94, "unit": "%"}
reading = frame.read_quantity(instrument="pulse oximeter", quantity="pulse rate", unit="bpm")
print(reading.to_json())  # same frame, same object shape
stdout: {"value": 114, "unit": "bpm"}
